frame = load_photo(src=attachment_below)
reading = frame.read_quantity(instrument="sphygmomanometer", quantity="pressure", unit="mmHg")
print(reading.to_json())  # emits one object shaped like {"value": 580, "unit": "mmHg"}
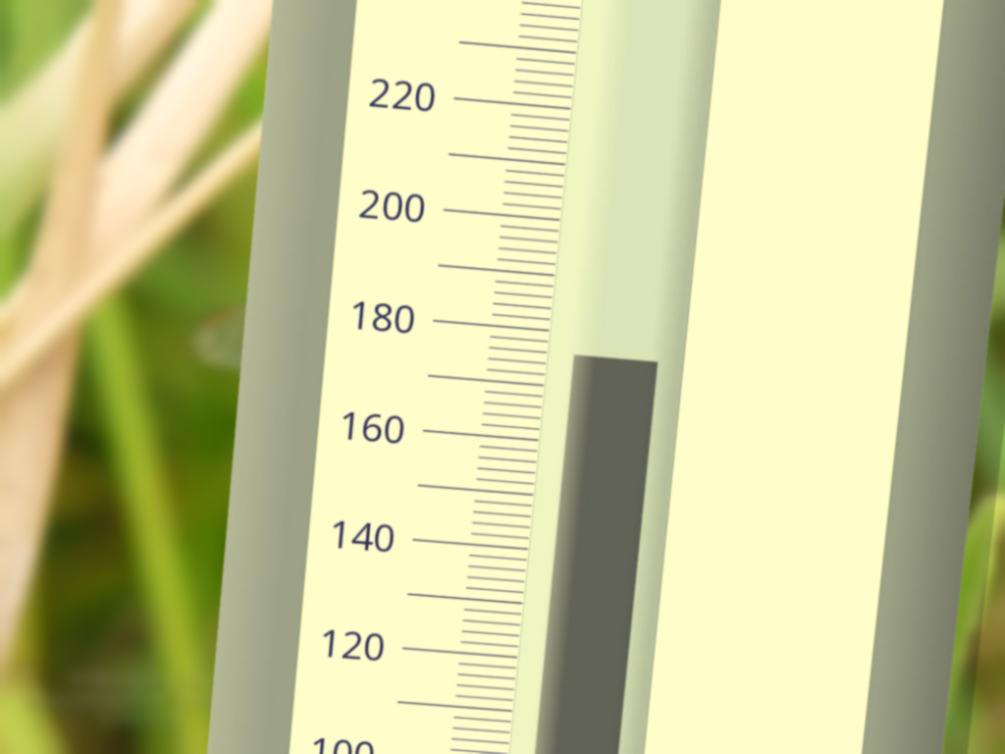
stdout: {"value": 176, "unit": "mmHg"}
